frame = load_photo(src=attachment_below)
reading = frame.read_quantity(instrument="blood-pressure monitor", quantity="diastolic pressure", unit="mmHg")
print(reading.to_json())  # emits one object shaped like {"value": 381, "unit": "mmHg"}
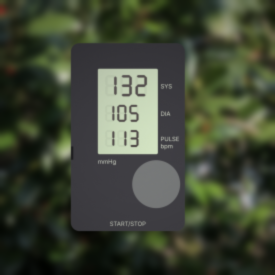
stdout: {"value": 105, "unit": "mmHg"}
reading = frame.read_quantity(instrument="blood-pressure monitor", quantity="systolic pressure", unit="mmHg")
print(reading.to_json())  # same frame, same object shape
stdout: {"value": 132, "unit": "mmHg"}
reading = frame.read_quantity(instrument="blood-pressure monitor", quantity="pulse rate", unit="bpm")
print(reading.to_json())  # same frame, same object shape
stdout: {"value": 113, "unit": "bpm"}
